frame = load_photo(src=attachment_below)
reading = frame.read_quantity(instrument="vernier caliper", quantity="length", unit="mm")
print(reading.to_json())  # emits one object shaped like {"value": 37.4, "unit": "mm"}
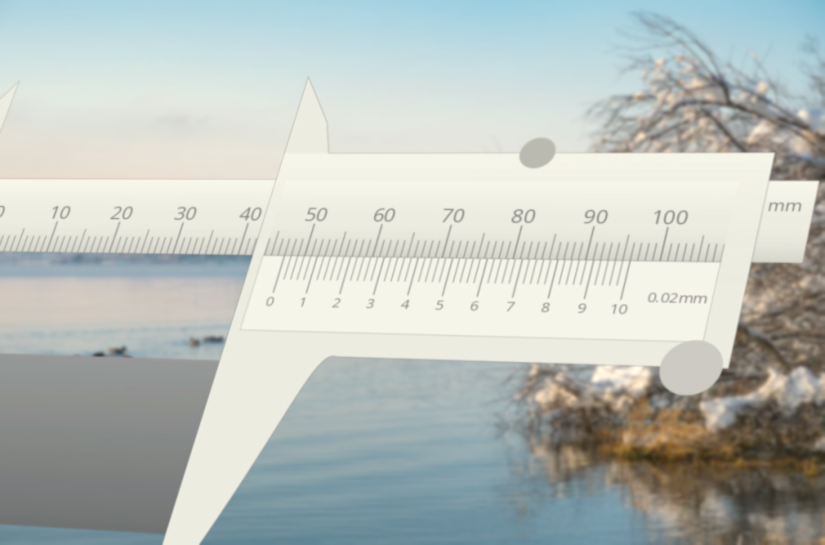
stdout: {"value": 47.0, "unit": "mm"}
